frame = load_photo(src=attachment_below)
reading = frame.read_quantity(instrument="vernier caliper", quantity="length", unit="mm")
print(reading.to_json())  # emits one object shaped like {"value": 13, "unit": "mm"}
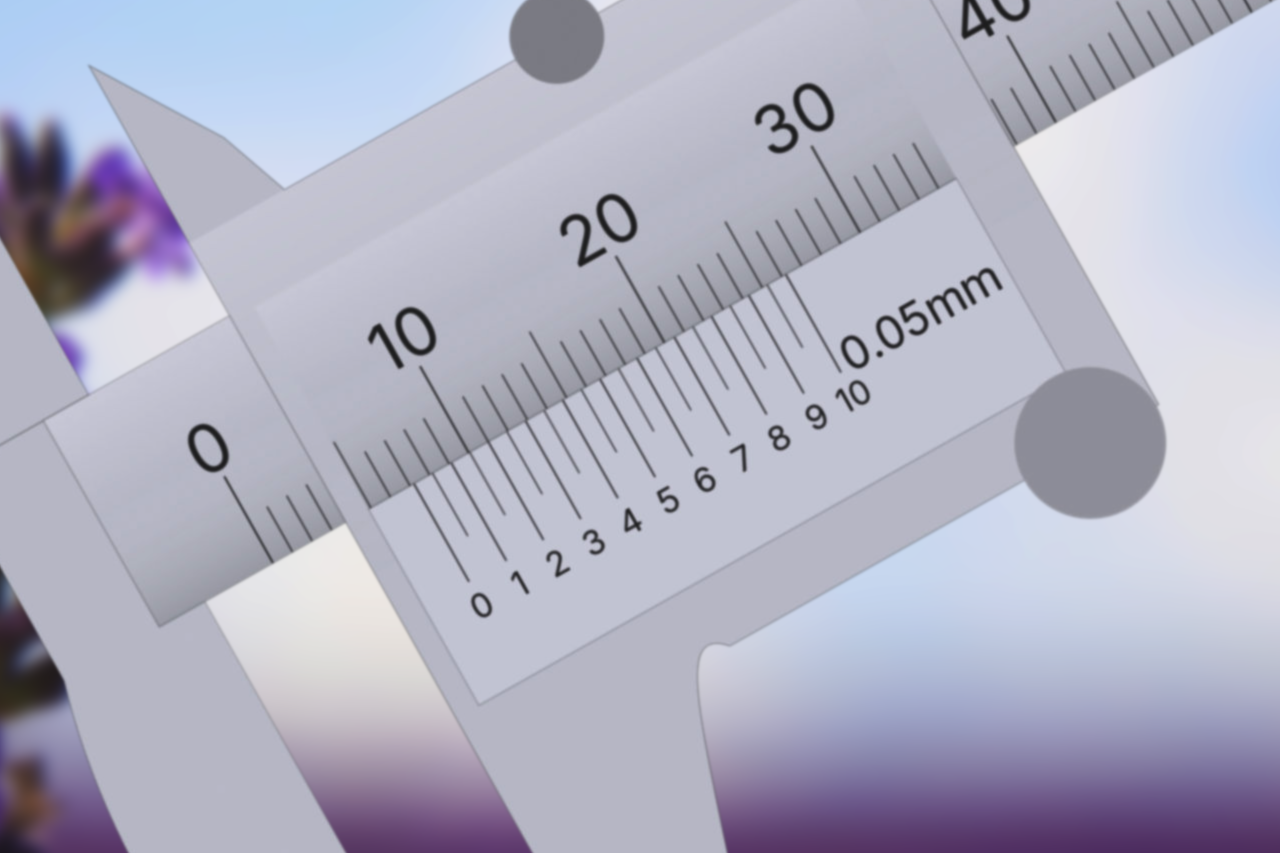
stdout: {"value": 7.2, "unit": "mm"}
